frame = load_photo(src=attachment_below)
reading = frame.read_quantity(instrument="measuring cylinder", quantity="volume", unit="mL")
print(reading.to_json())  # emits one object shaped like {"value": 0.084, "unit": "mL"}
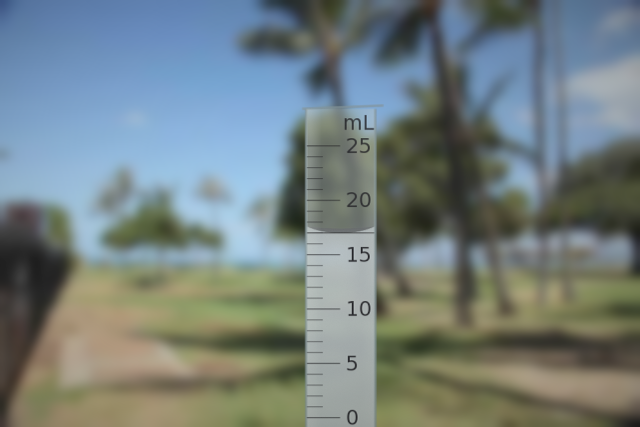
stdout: {"value": 17, "unit": "mL"}
